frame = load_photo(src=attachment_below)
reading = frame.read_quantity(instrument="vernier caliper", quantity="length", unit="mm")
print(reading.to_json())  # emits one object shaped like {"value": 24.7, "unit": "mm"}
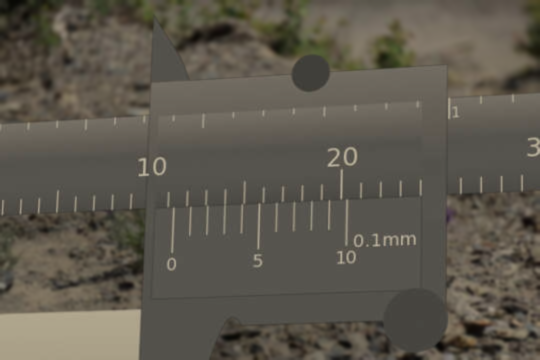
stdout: {"value": 11.3, "unit": "mm"}
